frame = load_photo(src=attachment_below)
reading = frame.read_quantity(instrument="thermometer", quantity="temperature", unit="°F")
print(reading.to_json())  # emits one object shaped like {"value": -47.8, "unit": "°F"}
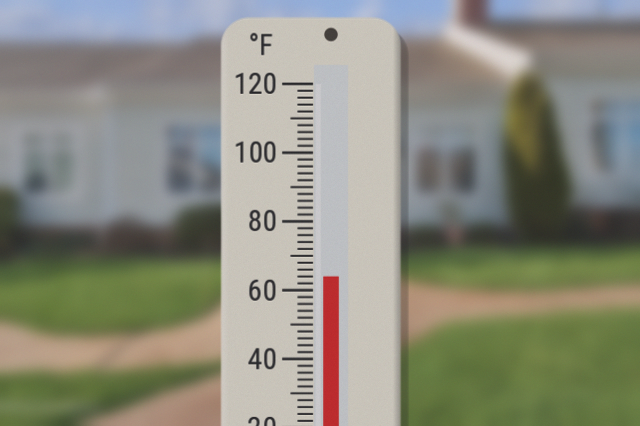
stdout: {"value": 64, "unit": "°F"}
